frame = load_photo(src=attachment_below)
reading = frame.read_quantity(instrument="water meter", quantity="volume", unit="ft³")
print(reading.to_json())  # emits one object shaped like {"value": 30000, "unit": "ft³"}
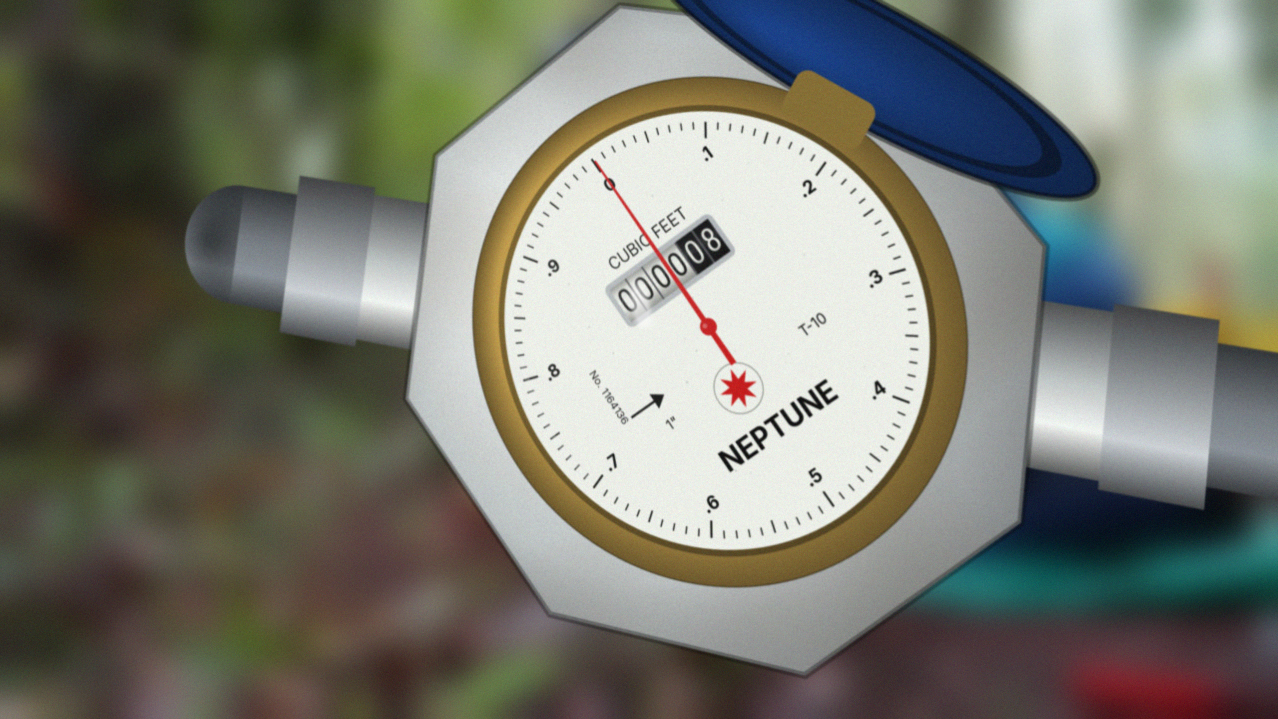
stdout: {"value": 8.00, "unit": "ft³"}
